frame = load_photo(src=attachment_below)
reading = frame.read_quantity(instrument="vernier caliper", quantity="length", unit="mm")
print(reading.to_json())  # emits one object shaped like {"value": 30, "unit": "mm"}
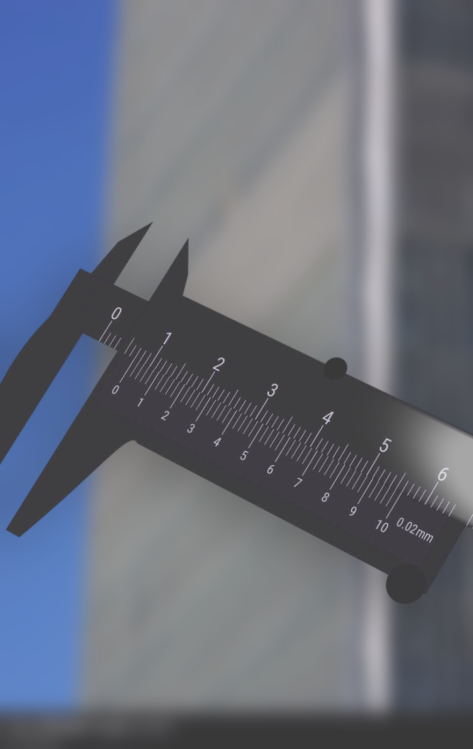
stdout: {"value": 7.0, "unit": "mm"}
